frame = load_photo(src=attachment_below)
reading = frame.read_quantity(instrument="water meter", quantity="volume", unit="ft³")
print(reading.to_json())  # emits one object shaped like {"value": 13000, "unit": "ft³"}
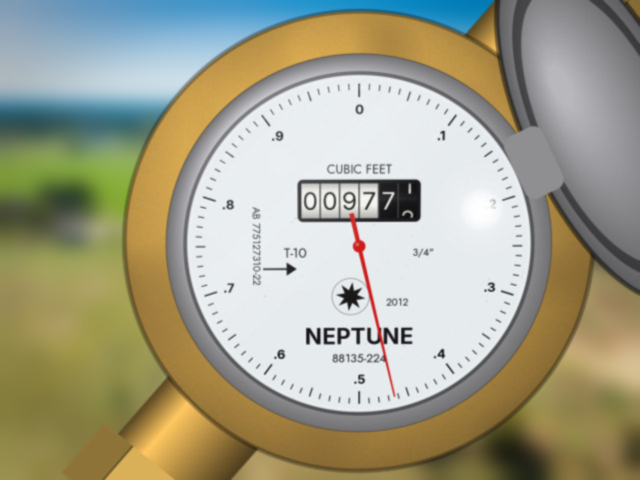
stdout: {"value": 9771.46, "unit": "ft³"}
